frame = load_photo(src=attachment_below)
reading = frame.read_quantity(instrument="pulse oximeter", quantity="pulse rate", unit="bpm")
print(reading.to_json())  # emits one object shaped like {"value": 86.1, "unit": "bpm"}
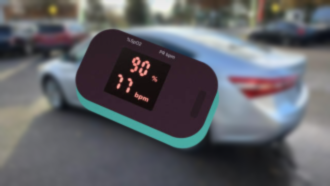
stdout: {"value": 77, "unit": "bpm"}
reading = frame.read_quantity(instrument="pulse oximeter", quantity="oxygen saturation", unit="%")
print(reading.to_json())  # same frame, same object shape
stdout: {"value": 90, "unit": "%"}
